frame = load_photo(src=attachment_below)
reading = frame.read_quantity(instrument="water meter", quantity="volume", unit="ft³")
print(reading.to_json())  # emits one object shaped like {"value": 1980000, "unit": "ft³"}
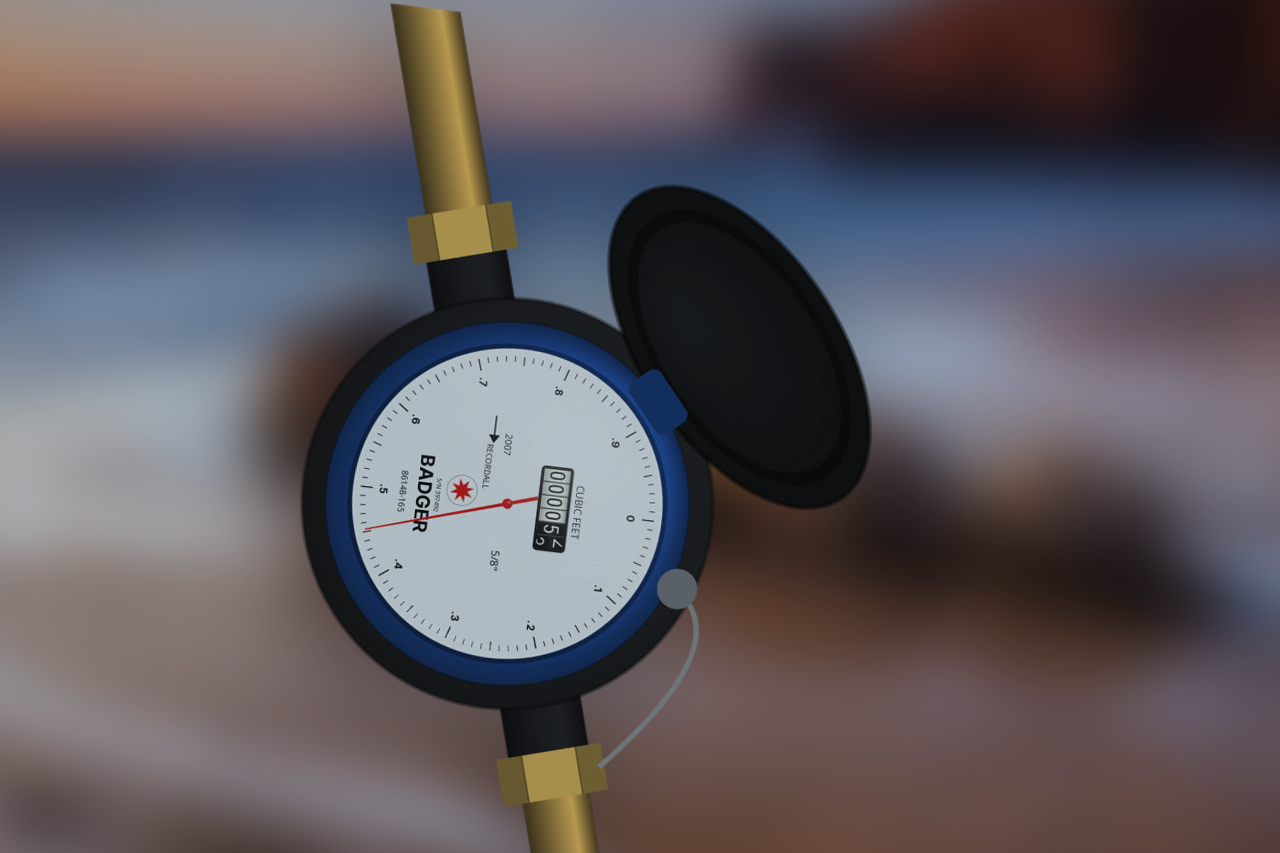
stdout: {"value": 52.45, "unit": "ft³"}
